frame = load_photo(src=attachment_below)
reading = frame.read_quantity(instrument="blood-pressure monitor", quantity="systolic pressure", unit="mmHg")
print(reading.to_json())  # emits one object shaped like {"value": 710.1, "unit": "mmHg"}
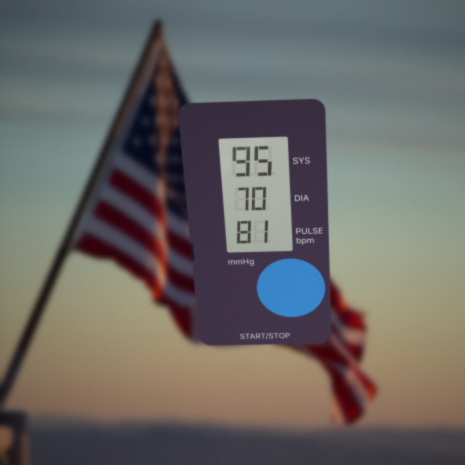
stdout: {"value": 95, "unit": "mmHg"}
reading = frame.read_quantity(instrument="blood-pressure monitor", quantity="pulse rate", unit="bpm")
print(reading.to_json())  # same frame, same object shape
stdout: {"value": 81, "unit": "bpm"}
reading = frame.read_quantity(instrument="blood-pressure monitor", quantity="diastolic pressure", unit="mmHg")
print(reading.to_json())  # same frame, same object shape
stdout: {"value": 70, "unit": "mmHg"}
